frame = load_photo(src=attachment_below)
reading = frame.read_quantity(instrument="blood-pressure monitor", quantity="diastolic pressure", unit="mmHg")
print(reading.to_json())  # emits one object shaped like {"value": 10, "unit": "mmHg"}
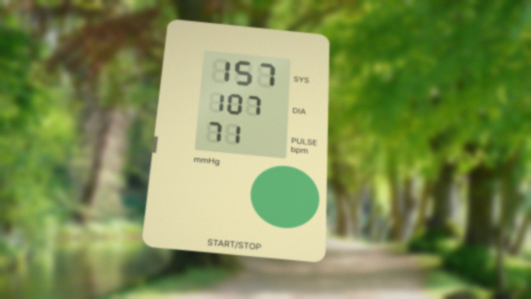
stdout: {"value": 107, "unit": "mmHg"}
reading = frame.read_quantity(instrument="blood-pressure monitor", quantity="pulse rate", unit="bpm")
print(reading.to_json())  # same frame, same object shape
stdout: {"value": 71, "unit": "bpm"}
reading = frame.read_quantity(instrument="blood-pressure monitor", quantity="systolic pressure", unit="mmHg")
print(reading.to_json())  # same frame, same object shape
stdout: {"value": 157, "unit": "mmHg"}
